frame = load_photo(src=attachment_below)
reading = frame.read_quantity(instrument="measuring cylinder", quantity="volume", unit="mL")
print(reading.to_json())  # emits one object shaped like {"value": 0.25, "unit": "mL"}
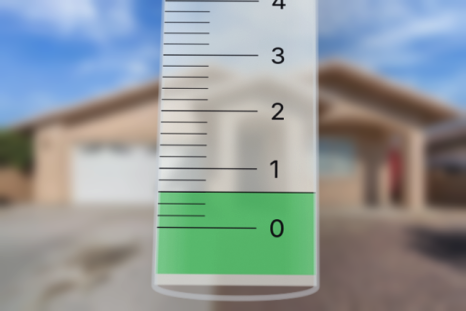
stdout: {"value": 0.6, "unit": "mL"}
